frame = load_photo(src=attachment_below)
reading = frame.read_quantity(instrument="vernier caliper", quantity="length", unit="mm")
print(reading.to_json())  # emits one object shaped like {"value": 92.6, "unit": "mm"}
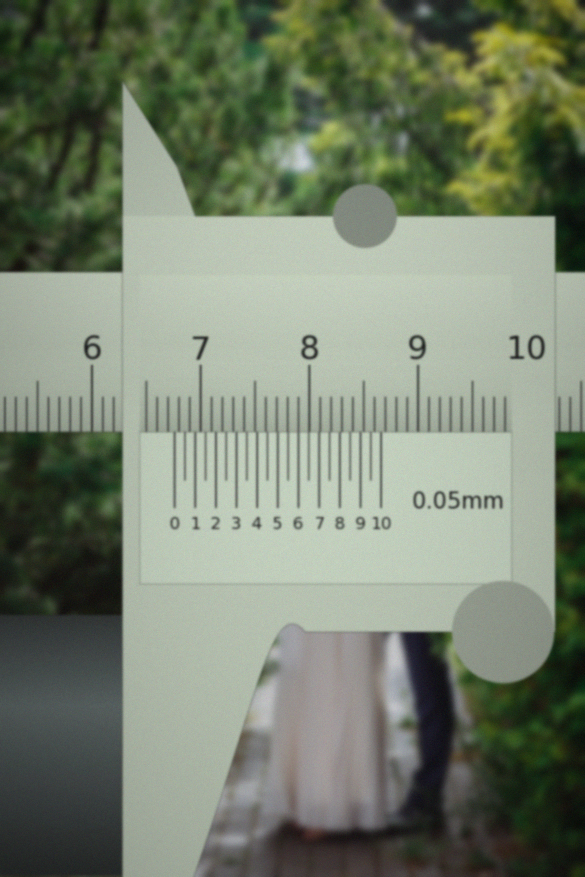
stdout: {"value": 67.6, "unit": "mm"}
